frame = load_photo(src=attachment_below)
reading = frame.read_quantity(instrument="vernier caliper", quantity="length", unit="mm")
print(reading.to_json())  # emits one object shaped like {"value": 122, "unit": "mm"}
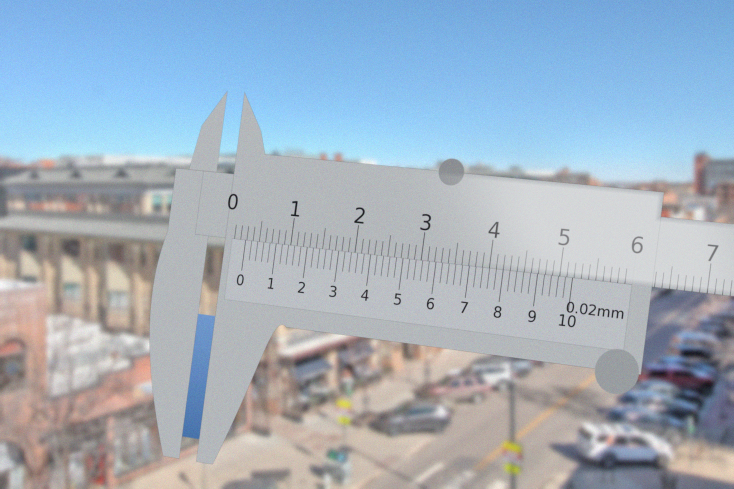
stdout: {"value": 2.8, "unit": "mm"}
